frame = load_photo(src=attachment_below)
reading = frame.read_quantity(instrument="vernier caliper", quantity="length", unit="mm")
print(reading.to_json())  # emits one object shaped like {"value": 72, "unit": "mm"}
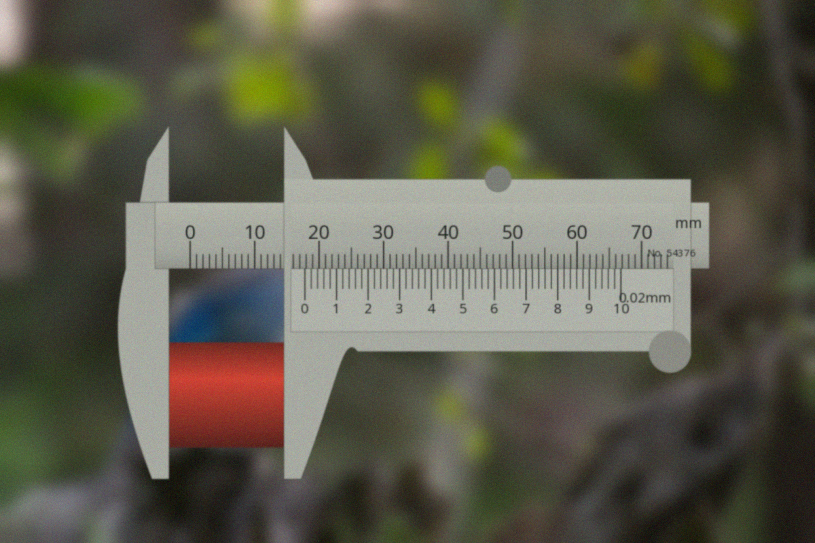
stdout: {"value": 17.8, "unit": "mm"}
